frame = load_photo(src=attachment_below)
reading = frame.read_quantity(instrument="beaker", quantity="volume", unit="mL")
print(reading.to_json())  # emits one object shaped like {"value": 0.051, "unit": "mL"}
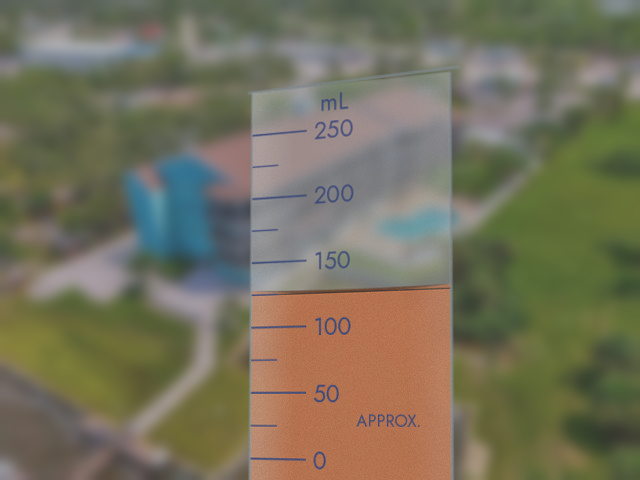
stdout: {"value": 125, "unit": "mL"}
